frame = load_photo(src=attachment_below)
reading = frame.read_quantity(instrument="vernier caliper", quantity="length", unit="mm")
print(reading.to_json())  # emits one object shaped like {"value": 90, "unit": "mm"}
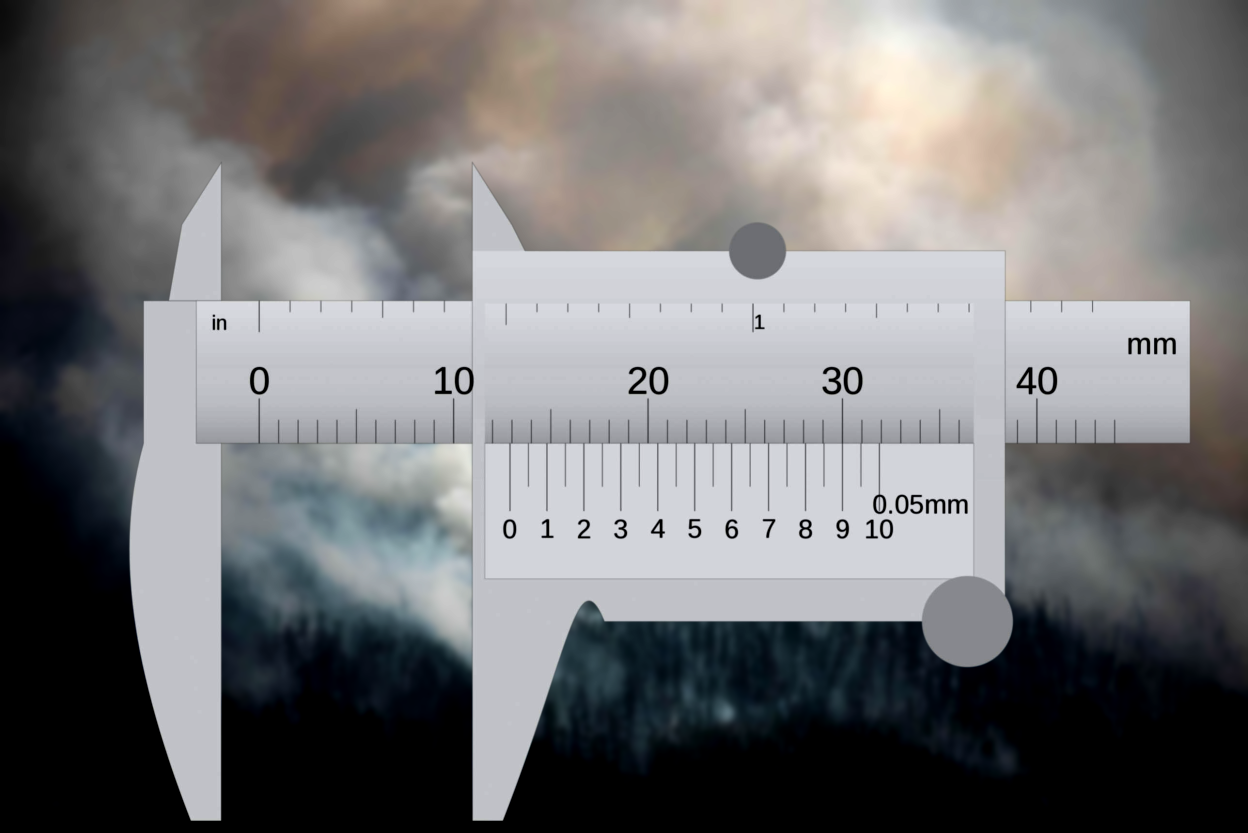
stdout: {"value": 12.9, "unit": "mm"}
